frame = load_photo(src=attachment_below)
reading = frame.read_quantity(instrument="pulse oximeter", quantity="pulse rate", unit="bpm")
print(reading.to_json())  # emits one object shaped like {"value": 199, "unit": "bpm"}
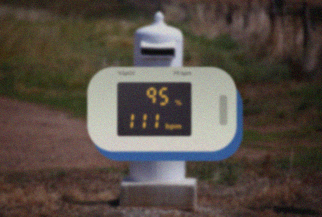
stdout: {"value": 111, "unit": "bpm"}
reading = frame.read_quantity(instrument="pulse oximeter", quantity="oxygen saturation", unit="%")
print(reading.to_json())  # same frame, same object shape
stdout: {"value": 95, "unit": "%"}
